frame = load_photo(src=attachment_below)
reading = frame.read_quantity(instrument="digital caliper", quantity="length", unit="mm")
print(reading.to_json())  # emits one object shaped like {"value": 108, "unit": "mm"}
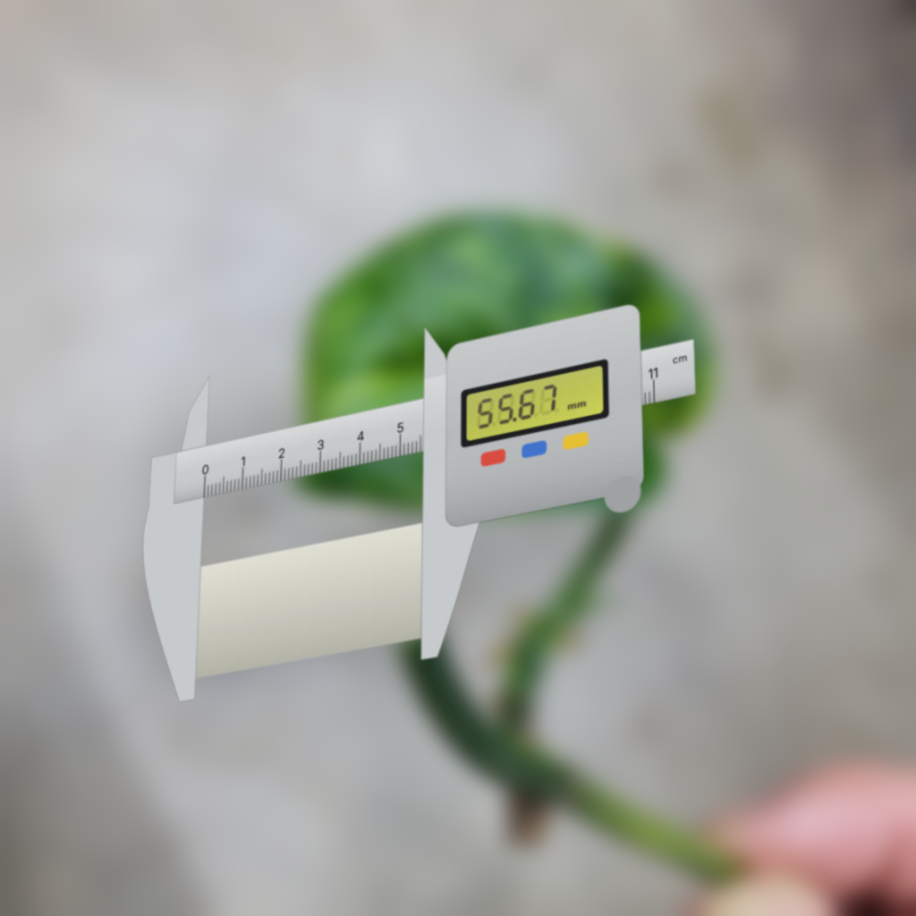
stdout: {"value": 55.67, "unit": "mm"}
